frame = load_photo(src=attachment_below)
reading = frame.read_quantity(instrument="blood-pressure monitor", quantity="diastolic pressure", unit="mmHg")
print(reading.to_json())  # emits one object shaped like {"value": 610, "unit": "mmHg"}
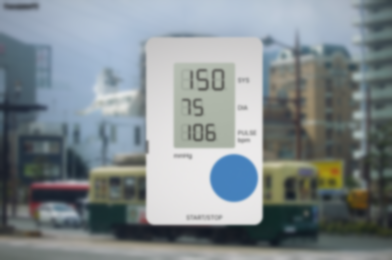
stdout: {"value": 75, "unit": "mmHg"}
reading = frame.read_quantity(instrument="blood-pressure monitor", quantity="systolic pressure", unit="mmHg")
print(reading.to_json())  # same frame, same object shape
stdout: {"value": 150, "unit": "mmHg"}
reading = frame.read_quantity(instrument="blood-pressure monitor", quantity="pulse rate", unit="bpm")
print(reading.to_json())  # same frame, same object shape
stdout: {"value": 106, "unit": "bpm"}
